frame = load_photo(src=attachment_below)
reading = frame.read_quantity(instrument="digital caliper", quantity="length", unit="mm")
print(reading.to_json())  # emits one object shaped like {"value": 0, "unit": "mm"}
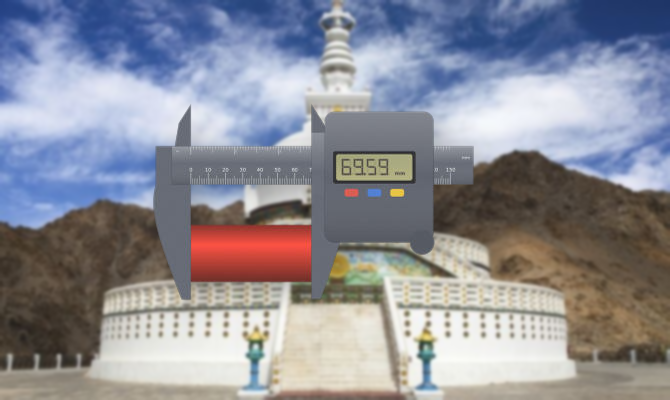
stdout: {"value": 69.59, "unit": "mm"}
